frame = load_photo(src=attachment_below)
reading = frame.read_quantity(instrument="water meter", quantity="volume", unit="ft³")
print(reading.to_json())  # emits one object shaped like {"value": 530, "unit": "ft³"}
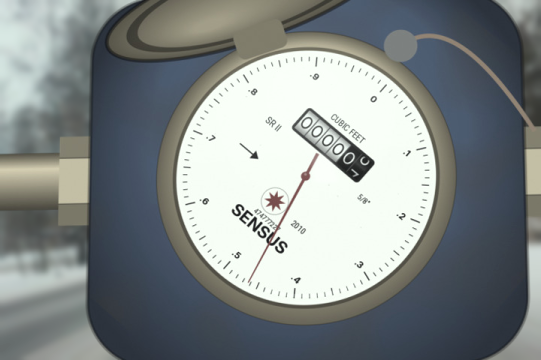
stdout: {"value": 6.46, "unit": "ft³"}
